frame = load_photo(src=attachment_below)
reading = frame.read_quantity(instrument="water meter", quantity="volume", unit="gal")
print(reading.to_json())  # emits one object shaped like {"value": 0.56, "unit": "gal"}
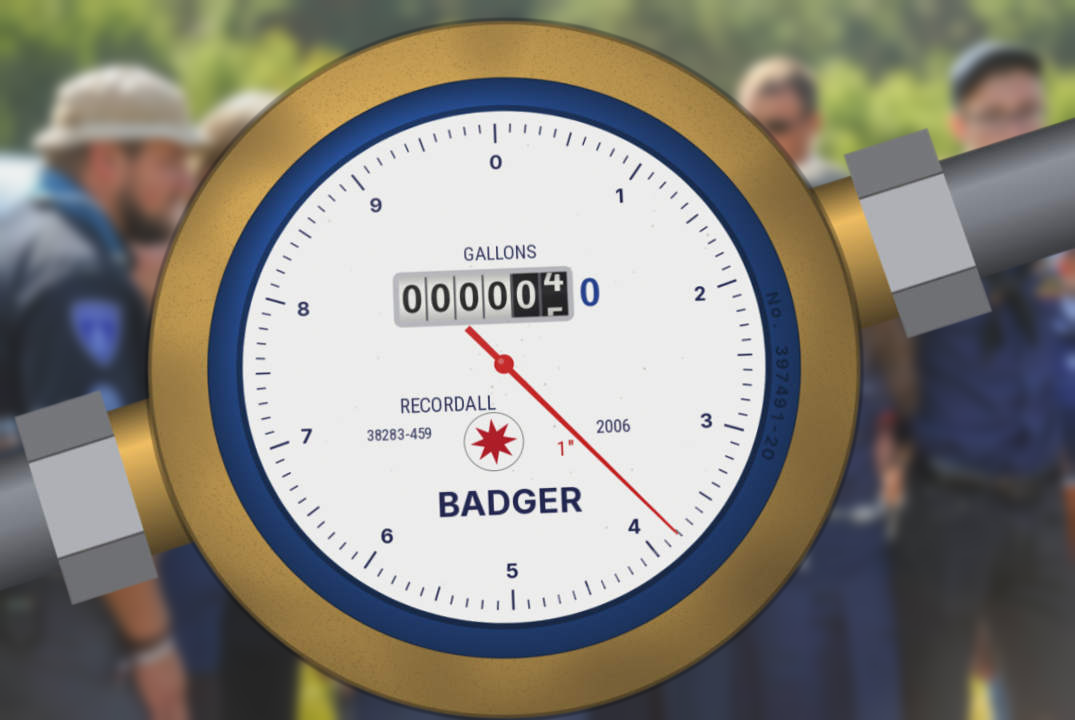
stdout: {"value": 43.8, "unit": "gal"}
